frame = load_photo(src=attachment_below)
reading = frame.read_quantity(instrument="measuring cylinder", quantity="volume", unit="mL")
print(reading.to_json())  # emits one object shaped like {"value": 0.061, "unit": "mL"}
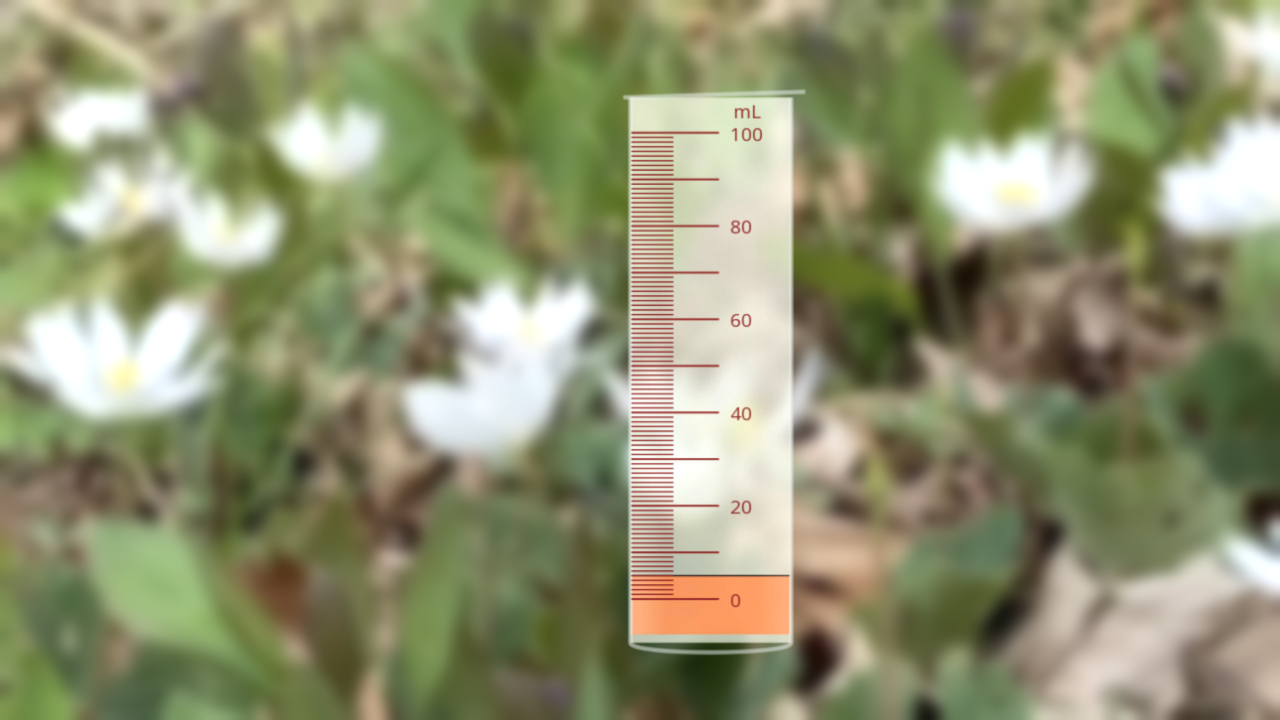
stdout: {"value": 5, "unit": "mL"}
